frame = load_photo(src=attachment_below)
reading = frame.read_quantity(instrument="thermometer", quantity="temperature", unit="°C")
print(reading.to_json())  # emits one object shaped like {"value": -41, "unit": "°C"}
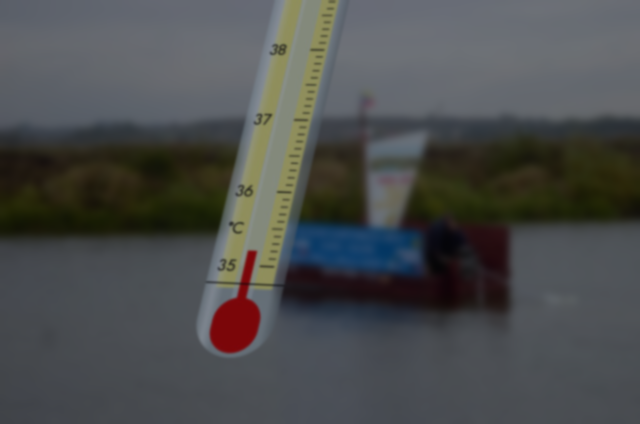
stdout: {"value": 35.2, "unit": "°C"}
